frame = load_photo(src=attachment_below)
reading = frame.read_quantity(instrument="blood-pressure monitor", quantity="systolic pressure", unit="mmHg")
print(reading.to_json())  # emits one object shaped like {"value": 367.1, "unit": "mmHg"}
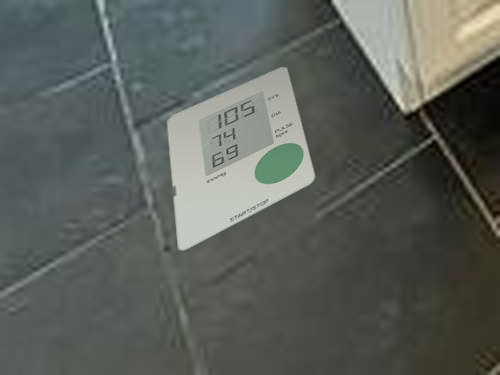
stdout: {"value": 105, "unit": "mmHg"}
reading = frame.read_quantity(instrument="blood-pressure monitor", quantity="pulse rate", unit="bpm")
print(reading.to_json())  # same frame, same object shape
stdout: {"value": 69, "unit": "bpm"}
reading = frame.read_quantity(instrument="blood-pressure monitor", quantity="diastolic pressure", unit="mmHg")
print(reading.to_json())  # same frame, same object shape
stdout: {"value": 74, "unit": "mmHg"}
